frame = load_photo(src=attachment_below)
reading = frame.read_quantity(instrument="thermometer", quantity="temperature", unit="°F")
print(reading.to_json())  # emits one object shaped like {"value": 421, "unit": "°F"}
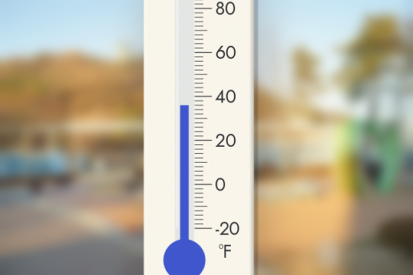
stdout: {"value": 36, "unit": "°F"}
